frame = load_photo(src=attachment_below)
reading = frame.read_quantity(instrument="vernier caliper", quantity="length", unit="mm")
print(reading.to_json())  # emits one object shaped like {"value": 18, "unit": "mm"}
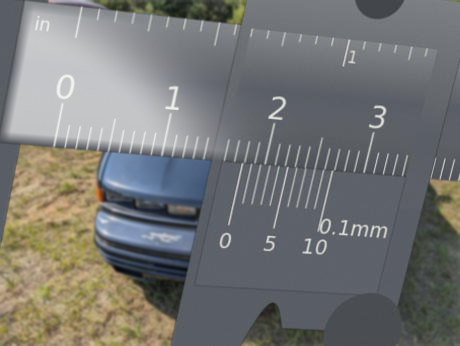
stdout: {"value": 17.8, "unit": "mm"}
